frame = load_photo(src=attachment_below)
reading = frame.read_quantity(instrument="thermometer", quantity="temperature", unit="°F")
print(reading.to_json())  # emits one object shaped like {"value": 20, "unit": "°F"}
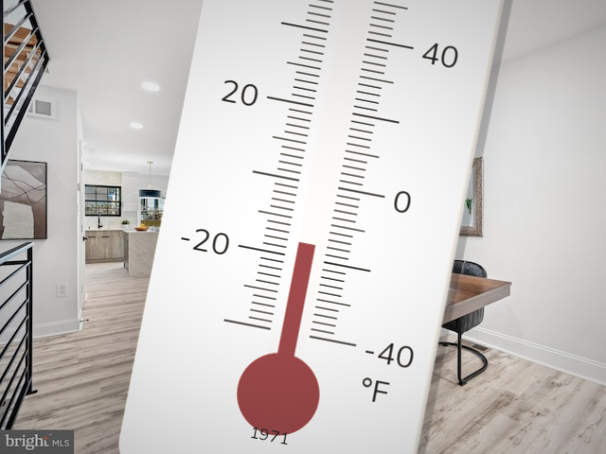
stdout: {"value": -16, "unit": "°F"}
